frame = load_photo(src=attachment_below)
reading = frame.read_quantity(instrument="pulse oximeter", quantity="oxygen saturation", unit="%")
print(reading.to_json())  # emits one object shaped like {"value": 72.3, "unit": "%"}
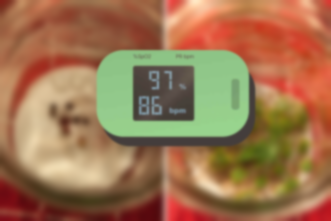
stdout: {"value": 97, "unit": "%"}
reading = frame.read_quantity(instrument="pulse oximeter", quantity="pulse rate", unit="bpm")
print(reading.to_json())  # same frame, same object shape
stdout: {"value": 86, "unit": "bpm"}
